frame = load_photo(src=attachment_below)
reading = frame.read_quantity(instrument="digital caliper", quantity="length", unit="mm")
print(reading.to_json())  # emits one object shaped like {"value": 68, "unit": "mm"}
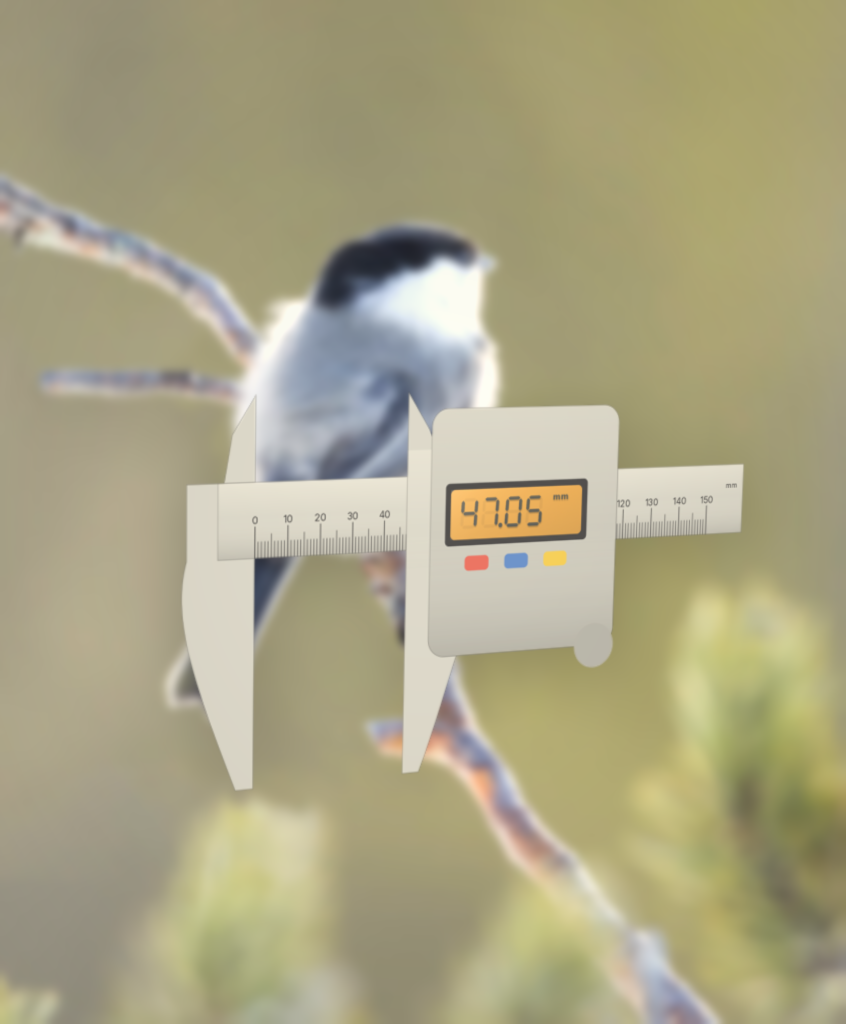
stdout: {"value": 47.05, "unit": "mm"}
